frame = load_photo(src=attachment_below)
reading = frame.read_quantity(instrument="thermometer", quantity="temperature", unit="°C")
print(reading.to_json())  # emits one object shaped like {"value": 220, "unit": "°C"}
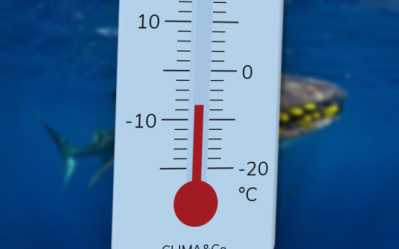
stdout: {"value": -7, "unit": "°C"}
